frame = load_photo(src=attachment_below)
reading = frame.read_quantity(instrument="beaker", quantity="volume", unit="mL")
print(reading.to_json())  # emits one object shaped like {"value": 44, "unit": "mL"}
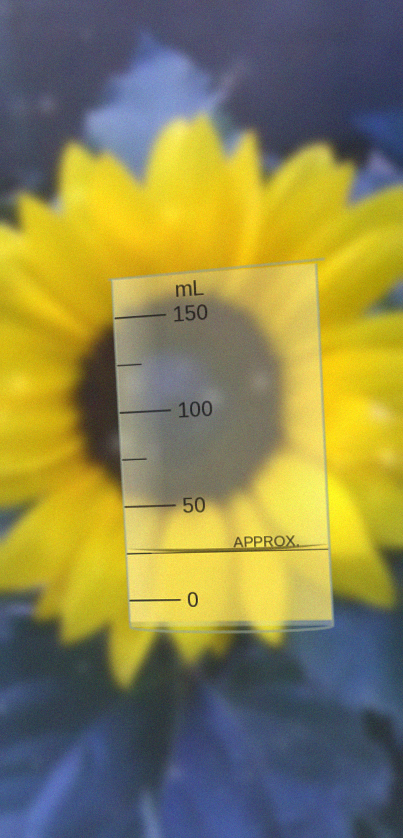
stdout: {"value": 25, "unit": "mL"}
